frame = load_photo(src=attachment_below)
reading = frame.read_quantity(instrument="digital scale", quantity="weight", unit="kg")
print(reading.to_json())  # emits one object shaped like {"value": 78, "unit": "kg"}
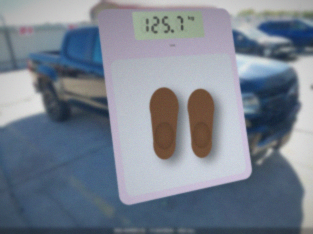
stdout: {"value": 125.7, "unit": "kg"}
